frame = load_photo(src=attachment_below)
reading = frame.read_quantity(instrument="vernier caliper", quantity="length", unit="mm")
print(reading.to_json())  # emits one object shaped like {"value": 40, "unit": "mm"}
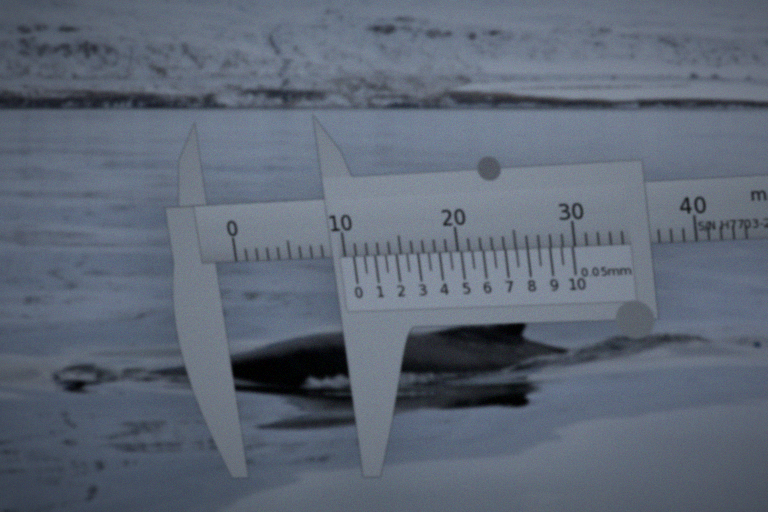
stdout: {"value": 10.8, "unit": "mm"}
